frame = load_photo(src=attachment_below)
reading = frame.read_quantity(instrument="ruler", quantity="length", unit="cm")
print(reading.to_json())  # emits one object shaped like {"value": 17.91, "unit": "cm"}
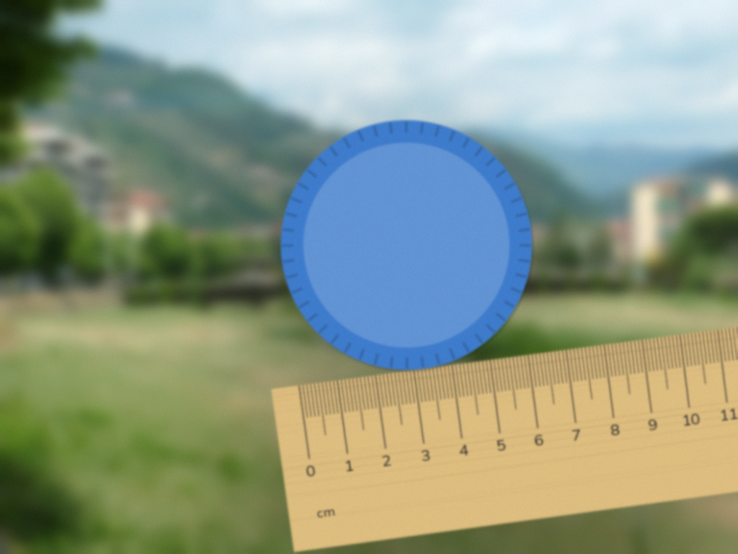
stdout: {"value": 6.5, "unit": "cm"}
